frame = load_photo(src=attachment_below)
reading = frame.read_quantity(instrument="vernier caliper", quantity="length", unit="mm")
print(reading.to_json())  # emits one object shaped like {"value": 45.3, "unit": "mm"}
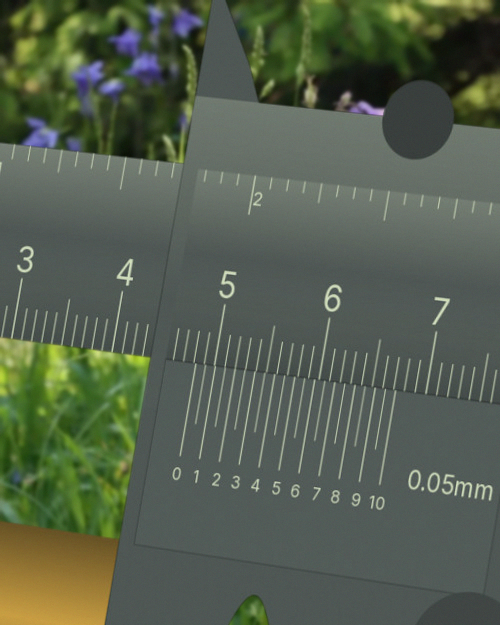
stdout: {"value": 48.2, "unit": "mm"}
